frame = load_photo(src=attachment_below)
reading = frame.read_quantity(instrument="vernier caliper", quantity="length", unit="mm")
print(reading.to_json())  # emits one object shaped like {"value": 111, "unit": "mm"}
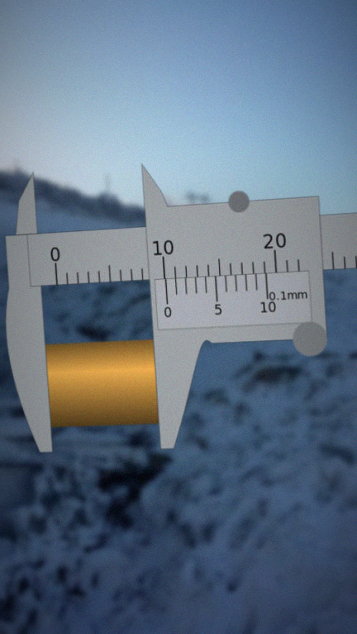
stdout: {"value": 10.1, "unit": "mm"}
